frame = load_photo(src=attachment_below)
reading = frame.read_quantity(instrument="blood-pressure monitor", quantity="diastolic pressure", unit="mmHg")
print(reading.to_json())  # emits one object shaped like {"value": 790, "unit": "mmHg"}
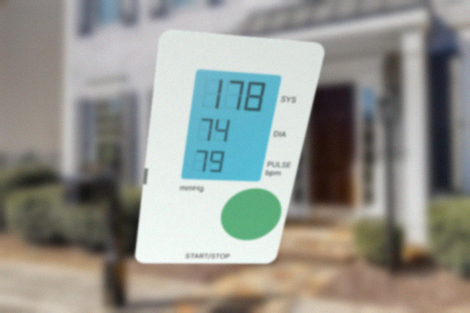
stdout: {"value": 74, "unit": "mmHg"}
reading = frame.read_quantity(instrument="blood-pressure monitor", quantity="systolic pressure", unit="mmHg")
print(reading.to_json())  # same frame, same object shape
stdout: {"value": 178, "unit": "mmHg"}
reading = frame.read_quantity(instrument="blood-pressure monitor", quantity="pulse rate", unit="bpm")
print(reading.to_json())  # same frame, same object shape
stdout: {"value": 79, "unit": "bpm"}
